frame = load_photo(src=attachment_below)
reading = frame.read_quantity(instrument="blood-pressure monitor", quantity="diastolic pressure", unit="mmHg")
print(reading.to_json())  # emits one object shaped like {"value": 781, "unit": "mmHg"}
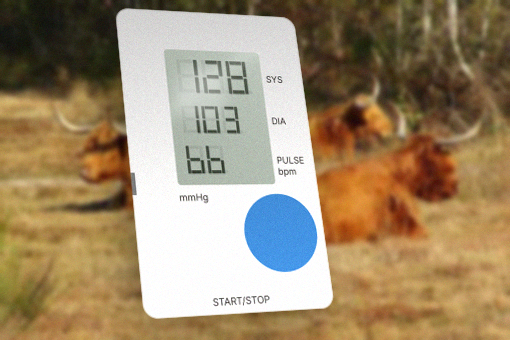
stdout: {"value": 103, "unit": "mmHg"}
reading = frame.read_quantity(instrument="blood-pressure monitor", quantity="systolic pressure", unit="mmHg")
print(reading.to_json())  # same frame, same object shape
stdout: {"value": 128, "unit": "mmHg"}
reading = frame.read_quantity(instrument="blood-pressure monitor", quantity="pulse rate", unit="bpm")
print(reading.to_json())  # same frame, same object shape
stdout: {"value": 66, "unit": "bpm"}
